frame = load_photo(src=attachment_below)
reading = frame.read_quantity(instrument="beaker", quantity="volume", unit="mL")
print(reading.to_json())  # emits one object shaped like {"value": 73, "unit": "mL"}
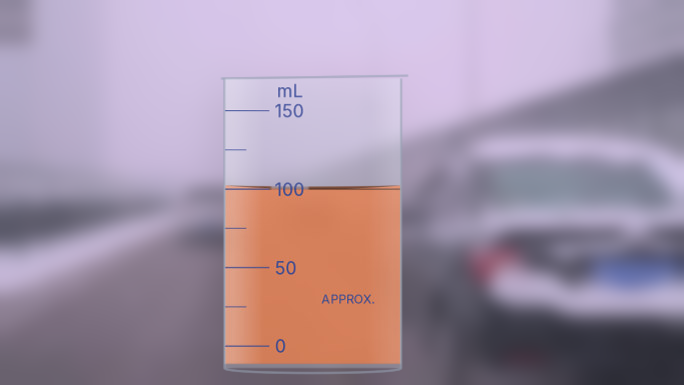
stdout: {"value": 100, "unit": "mL"}
